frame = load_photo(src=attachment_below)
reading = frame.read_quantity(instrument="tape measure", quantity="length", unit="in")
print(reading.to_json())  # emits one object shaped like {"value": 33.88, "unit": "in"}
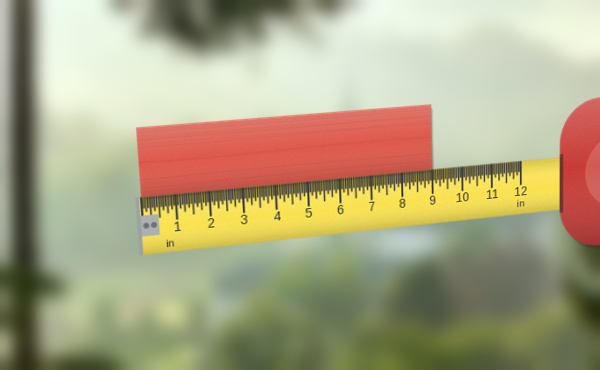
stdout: {"value": 9, "unit": "in"}
